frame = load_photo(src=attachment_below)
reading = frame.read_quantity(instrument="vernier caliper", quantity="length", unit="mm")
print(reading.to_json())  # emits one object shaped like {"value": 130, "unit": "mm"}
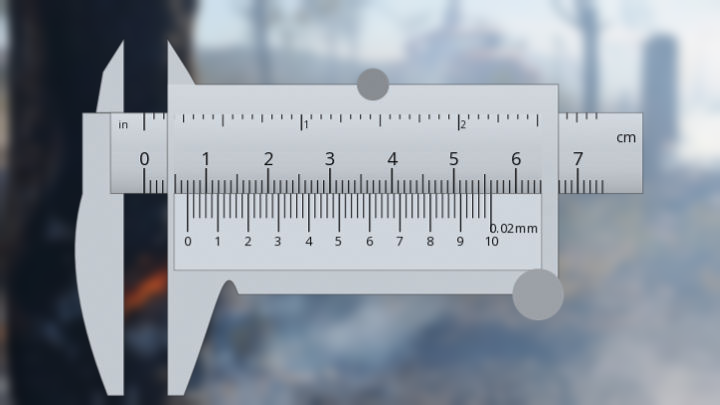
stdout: {"value": 7.0, "unit": "mm"}
